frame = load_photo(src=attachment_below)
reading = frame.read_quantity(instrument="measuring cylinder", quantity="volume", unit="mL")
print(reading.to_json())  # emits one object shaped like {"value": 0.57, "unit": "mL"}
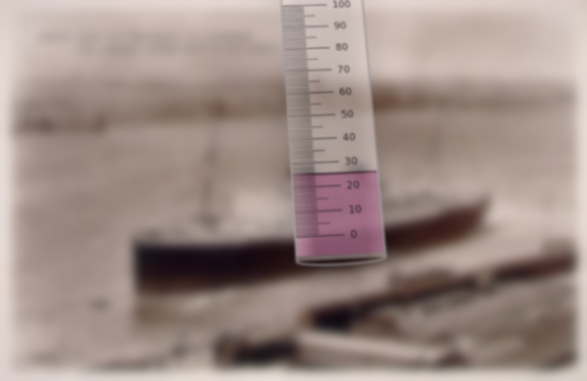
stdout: {"value": 25, "unit": "mL"}
